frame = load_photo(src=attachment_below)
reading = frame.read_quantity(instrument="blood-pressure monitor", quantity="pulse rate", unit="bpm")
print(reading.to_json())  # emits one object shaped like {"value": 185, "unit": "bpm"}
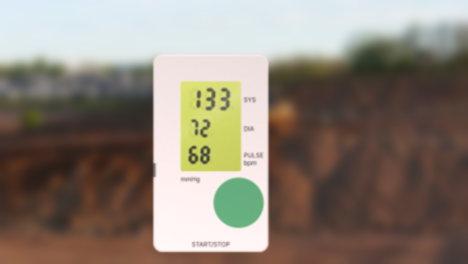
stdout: {"value": 68, "unit": "bpm"}
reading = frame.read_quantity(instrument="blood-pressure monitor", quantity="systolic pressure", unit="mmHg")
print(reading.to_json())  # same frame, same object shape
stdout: {"value": 133, "unit": "mmHg"}
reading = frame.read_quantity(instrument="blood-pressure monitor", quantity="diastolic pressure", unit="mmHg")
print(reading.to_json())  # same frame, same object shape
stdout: {"value": 72, "unit": "mmHg"}
